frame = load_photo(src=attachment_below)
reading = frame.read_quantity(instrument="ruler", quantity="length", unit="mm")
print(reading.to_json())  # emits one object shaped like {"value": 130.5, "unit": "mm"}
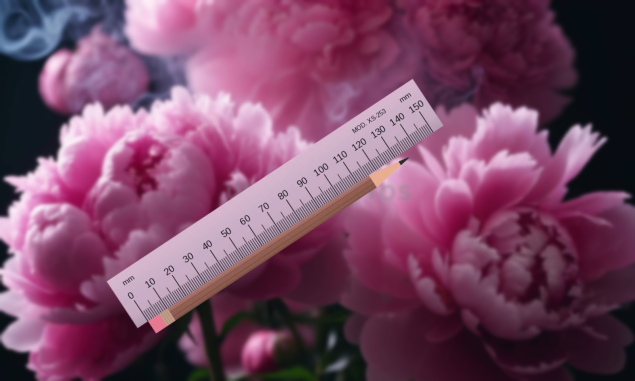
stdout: {"value": 135, "unit": "mm"}
